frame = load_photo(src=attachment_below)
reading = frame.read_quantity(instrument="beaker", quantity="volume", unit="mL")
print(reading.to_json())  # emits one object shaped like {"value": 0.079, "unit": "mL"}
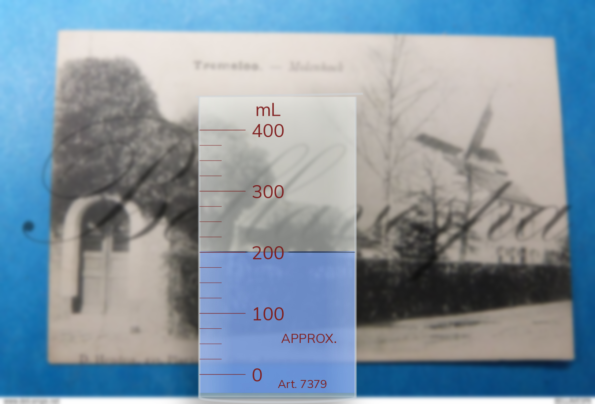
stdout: {"value": 200, "unit": "mL"}
